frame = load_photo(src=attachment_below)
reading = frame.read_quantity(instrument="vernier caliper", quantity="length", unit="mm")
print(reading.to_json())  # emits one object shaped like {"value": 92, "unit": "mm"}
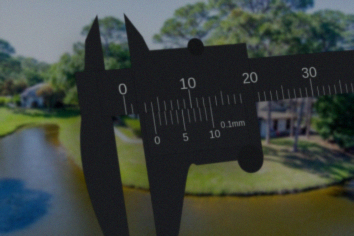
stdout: {"value": 4.0, "unit": "mm"}
